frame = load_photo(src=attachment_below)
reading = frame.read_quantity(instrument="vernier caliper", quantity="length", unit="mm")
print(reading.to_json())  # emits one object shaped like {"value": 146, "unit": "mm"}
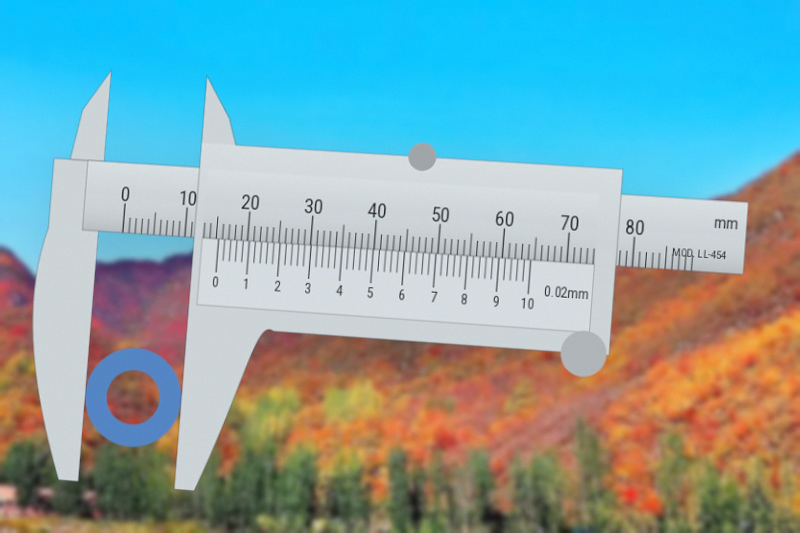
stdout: {"value": 15.4, "unit": "mm"}
